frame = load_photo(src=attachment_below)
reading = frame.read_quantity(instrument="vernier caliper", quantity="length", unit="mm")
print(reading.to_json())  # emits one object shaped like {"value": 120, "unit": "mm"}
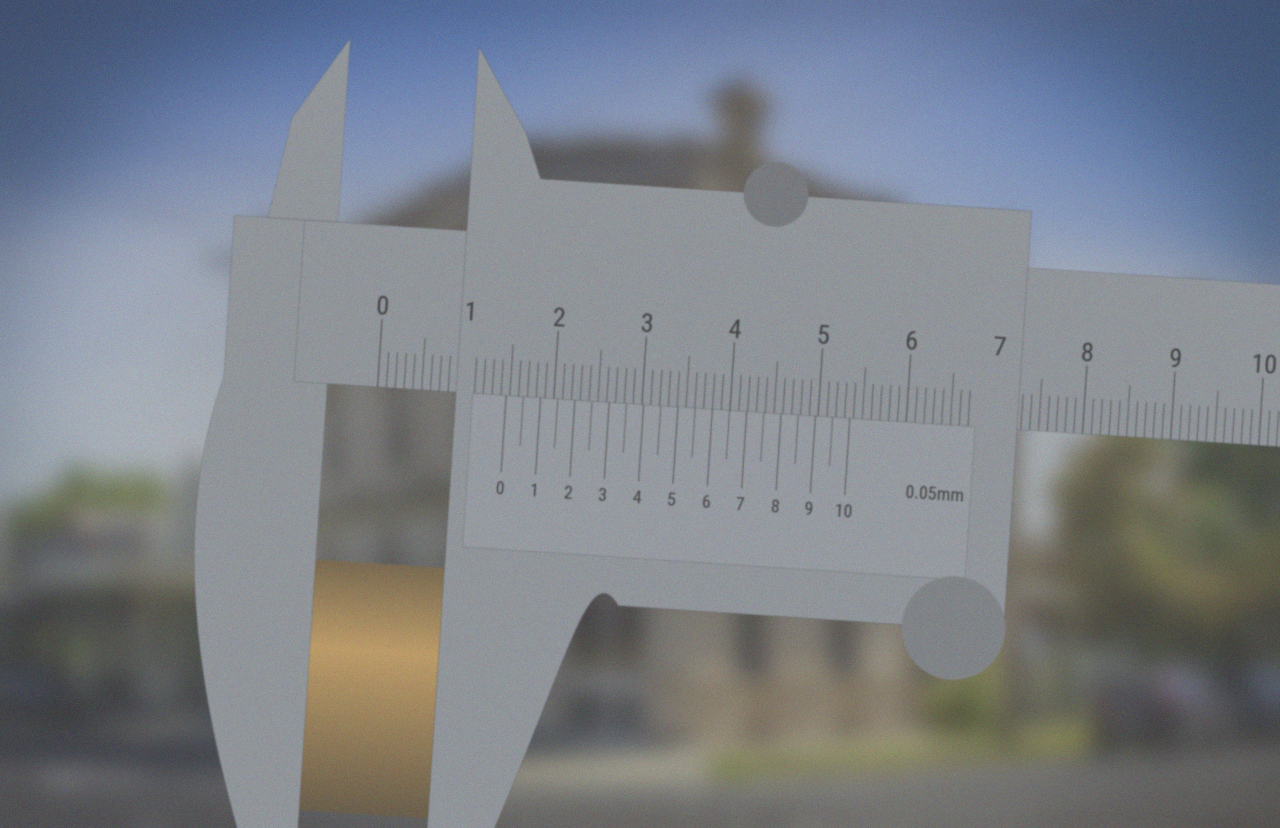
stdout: {"value": 14.6, "unit": "mm"}
